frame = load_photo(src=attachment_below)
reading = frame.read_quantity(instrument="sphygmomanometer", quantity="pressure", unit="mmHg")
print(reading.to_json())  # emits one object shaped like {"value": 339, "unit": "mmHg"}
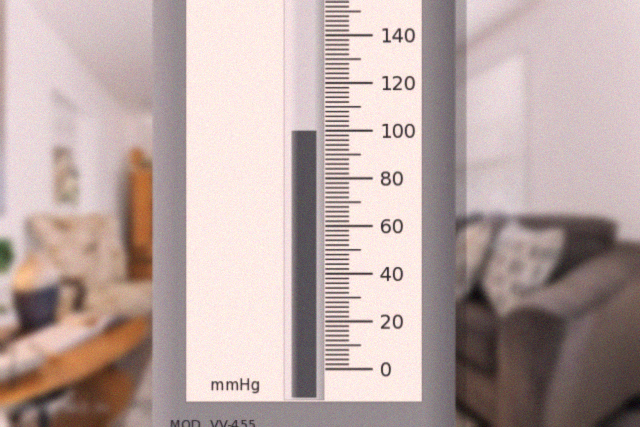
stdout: {"value": 100, "unit": "mmHg"}
